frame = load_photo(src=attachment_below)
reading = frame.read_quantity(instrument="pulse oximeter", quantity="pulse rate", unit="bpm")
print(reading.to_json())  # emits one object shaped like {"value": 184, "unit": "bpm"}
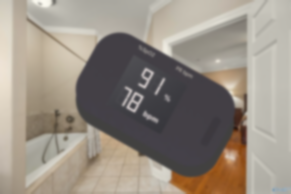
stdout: {"value": 78, "unit": "bpm"}
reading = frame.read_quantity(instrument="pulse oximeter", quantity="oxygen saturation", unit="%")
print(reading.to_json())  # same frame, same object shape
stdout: {"value": 91, "unit": "%"}
